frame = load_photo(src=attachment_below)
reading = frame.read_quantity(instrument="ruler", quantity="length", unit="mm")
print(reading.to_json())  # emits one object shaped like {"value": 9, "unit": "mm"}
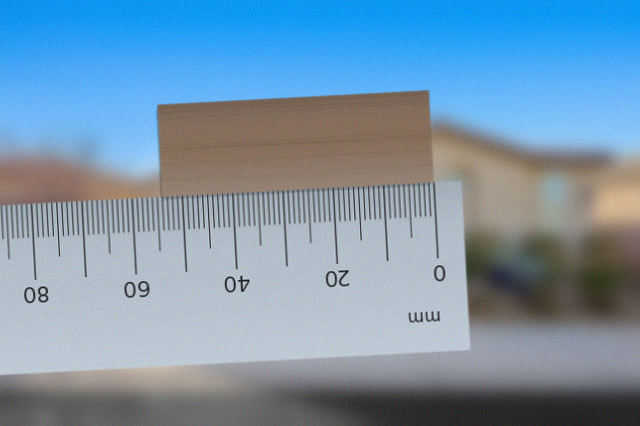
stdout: {"value": 54, "unit": "mm"}
